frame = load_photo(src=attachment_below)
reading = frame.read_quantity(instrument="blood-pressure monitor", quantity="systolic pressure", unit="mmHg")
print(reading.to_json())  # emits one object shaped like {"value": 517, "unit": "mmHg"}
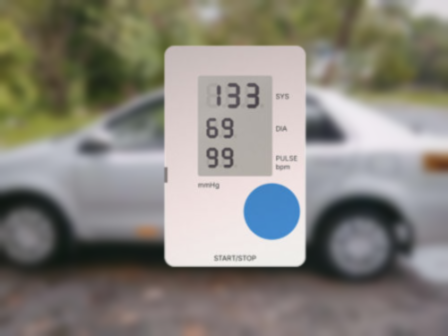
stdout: {"value": 133, "unit": "mmHg"}
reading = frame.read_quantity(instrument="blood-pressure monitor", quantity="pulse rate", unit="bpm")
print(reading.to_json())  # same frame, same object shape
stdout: {"value": 99, "unit": "bpm"}
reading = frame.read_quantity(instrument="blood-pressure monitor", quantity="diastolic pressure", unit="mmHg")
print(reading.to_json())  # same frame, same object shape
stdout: {"value": 69, "unit": "mmHg"}
